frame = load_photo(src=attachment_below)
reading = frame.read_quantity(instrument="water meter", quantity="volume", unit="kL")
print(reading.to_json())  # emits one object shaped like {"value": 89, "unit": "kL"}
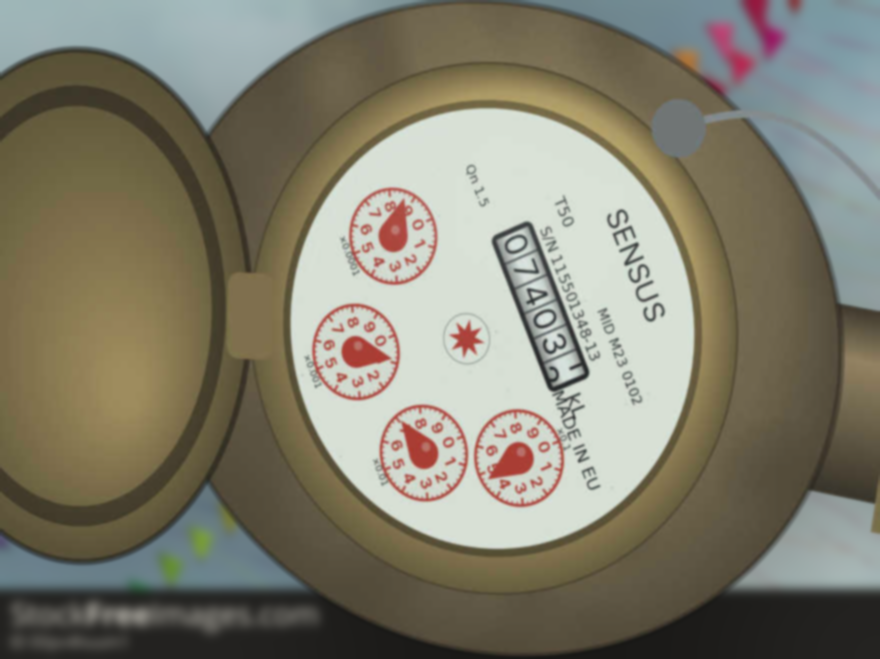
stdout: {"value": 74031.4708, "unit": "kL"}
